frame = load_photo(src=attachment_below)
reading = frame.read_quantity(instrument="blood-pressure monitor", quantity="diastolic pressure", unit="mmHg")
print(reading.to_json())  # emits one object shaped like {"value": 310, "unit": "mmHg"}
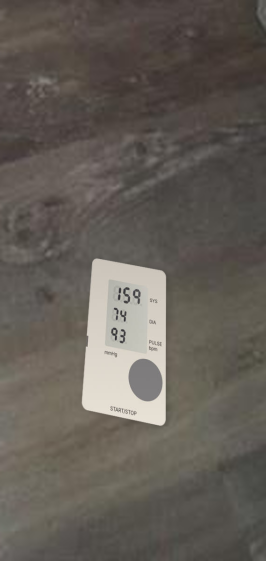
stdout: {"value": 74, "unit": "mmHg"}
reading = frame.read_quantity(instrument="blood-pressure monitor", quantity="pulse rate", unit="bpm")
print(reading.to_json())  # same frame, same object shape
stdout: {"value": 93, "unit": "bpm"}
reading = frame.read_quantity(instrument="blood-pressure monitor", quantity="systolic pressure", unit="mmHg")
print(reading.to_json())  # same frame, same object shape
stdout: {"value": 159, "unit": "mmHg"}
